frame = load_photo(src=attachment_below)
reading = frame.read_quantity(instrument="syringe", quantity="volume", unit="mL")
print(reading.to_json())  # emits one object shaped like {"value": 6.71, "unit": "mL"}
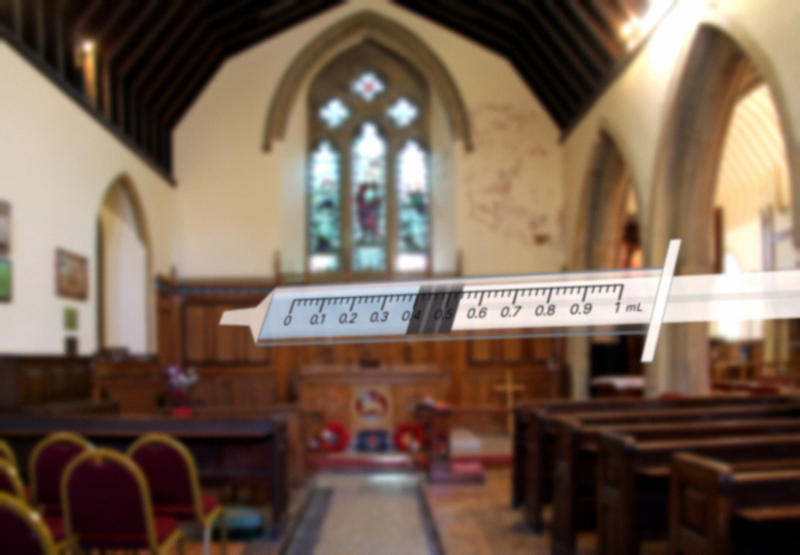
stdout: {"value": 0.4, "unit": "mL"}
